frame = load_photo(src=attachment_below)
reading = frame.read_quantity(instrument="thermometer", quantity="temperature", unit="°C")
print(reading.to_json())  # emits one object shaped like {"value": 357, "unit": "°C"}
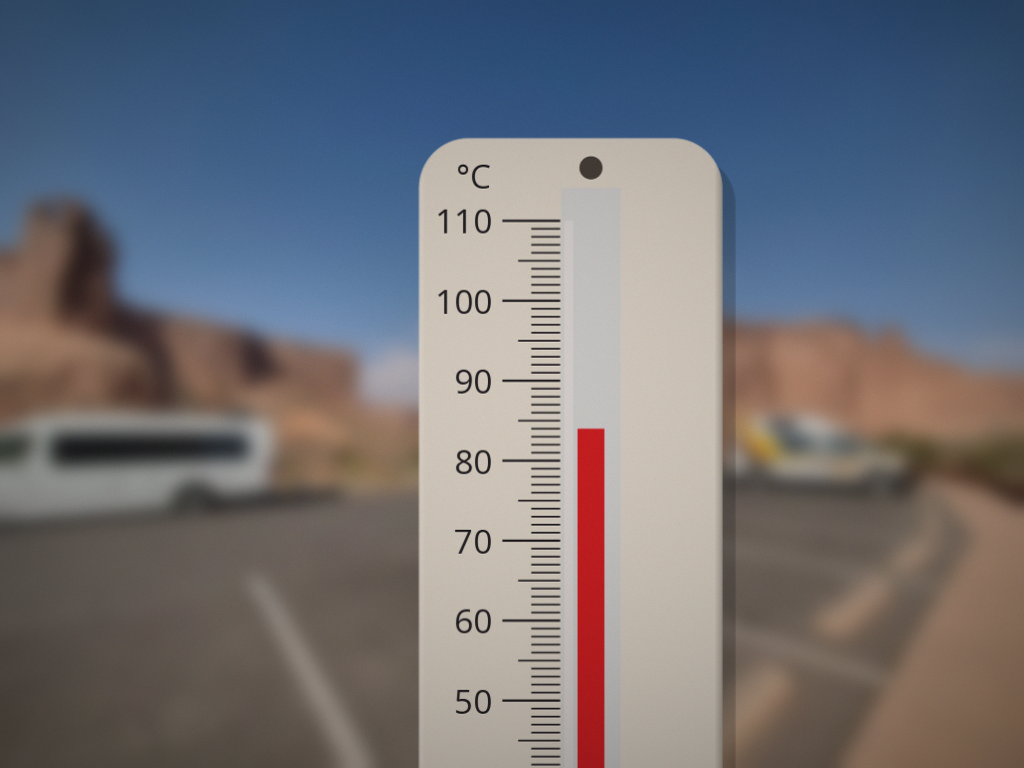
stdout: {"value": 84, "unit": "°C"}
